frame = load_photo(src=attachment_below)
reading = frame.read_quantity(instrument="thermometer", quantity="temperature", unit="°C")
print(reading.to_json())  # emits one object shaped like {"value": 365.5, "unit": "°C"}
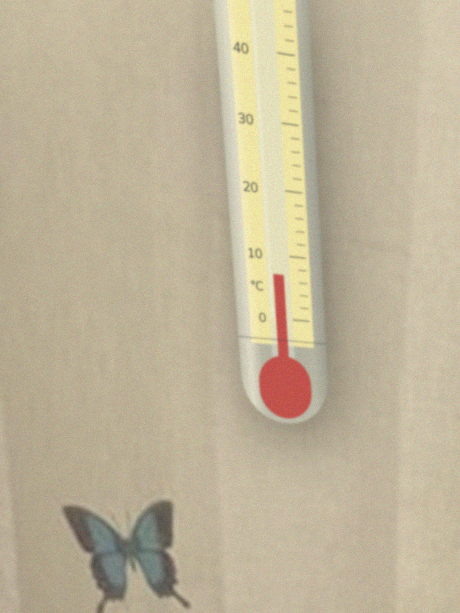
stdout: {"value": 7, "unit": "°C"}
